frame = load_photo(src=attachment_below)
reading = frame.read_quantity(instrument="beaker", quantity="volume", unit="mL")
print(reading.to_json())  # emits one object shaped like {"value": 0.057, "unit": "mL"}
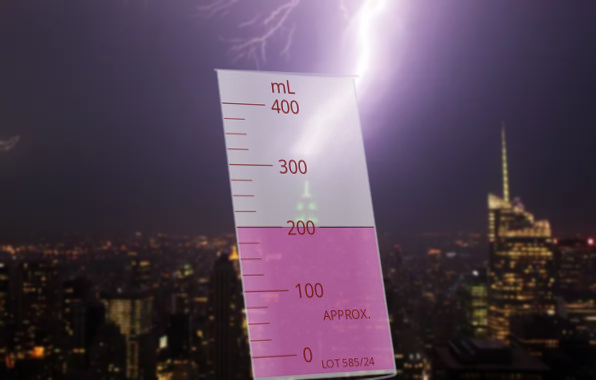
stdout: {"value": 200, "unit": "mL"}
